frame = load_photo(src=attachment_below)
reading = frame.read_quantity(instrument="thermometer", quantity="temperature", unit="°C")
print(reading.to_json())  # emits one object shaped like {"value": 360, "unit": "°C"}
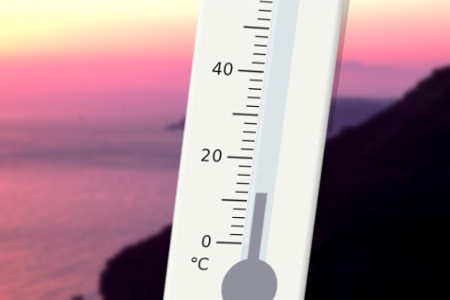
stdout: {"value": 12, "unit": "°C"}
